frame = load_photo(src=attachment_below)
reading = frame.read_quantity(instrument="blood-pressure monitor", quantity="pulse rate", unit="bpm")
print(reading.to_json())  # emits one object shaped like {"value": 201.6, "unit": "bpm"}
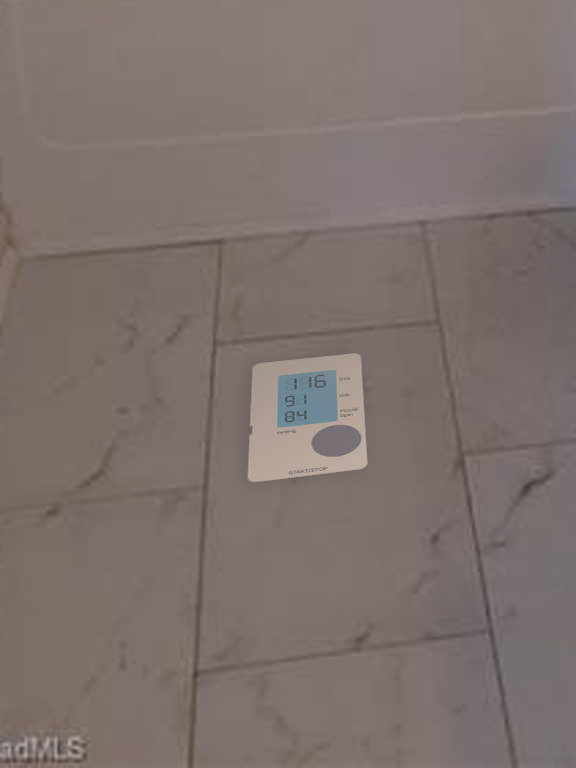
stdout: {"value": 84, "unit": "bpm"}
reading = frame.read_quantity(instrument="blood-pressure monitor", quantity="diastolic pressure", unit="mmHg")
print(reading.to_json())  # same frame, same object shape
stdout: {"value": 91, "unit": "mmHg"}
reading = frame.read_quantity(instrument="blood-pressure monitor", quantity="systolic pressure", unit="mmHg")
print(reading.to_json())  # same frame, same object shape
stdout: {"value": 116, "unit": "mmHg"}
